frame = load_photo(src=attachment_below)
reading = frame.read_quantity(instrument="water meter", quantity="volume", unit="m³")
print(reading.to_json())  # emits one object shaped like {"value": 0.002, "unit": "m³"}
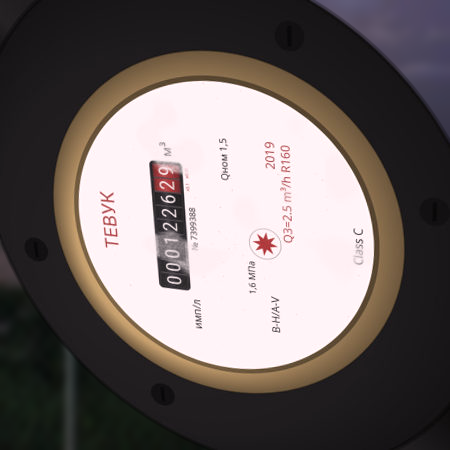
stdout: {"value": 1226.29, "unit": "m³"}
